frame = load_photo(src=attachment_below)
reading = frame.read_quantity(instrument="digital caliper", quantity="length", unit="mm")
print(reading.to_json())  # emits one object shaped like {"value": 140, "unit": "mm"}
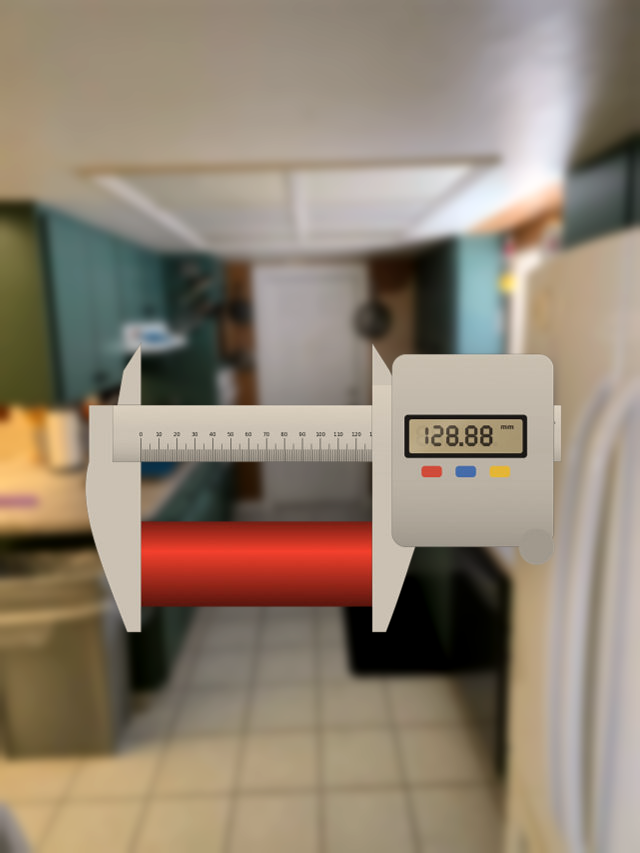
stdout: {"value": 128.88, "unit": "mm"}
